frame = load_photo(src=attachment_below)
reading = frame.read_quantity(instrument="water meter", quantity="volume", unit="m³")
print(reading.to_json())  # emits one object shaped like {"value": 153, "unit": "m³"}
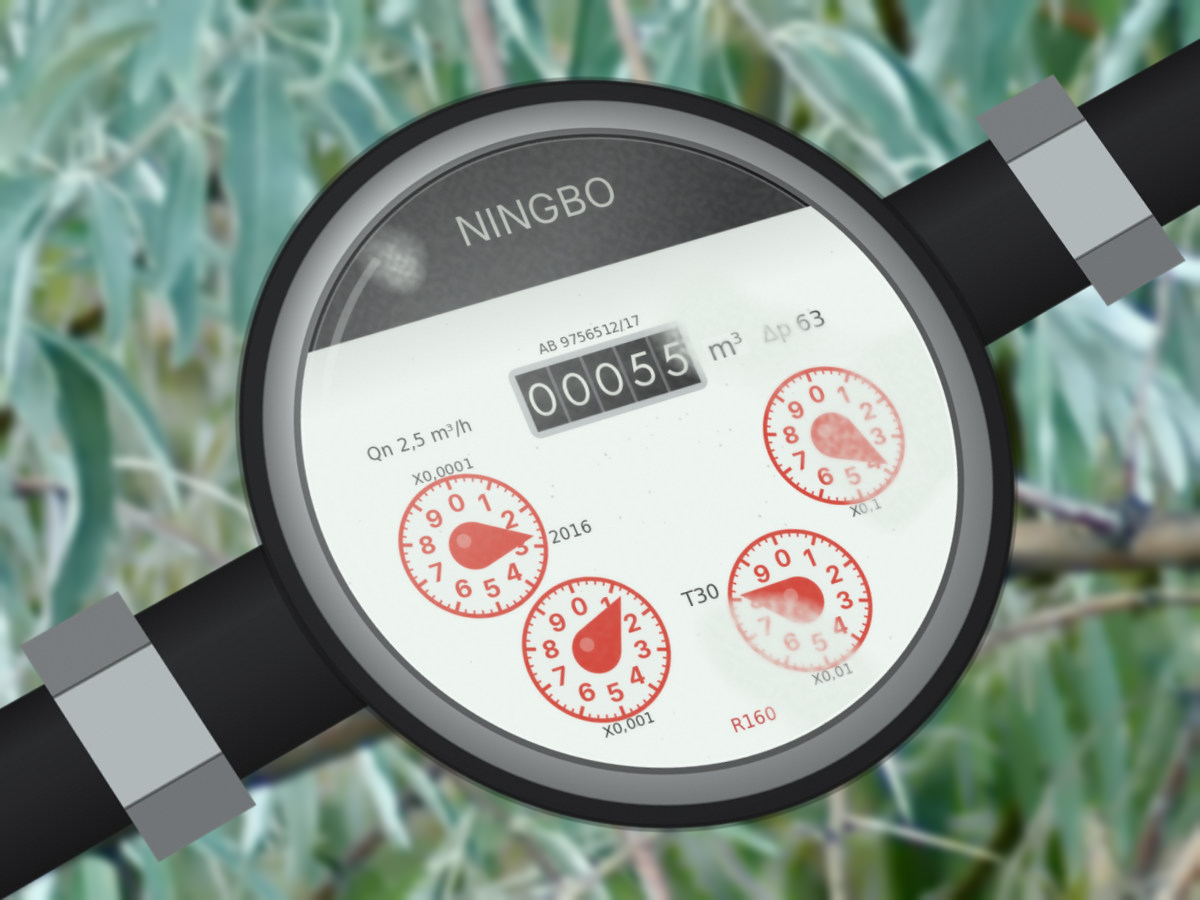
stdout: {"value": 55.3812, "unit": "m³"}
